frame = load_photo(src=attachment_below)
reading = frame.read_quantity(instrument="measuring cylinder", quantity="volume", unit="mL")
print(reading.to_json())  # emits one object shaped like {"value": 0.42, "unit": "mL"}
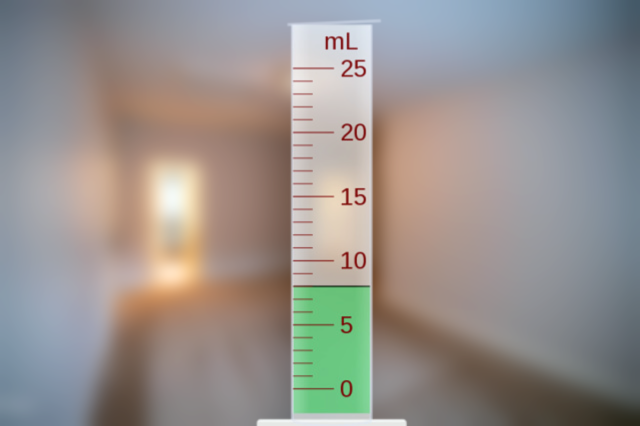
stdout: {"value": 8, "unit": "mL"}
